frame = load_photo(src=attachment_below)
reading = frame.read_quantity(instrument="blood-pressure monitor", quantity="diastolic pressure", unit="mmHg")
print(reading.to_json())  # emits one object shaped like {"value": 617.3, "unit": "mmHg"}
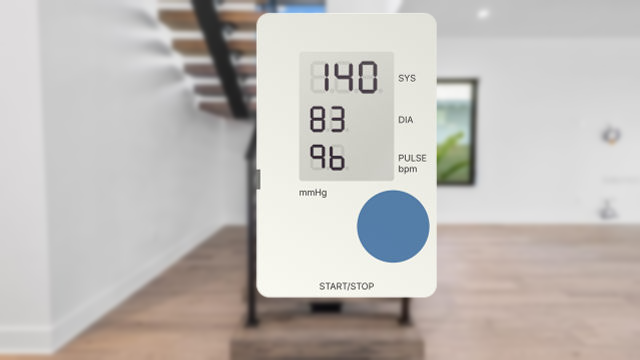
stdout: {"value": 83, "unit": "mmHg"}
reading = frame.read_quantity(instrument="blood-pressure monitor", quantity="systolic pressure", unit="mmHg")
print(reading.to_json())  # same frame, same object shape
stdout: {"value": 140, "unit": "mmHg"}
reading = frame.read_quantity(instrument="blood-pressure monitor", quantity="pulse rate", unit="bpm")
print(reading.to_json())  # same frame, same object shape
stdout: {"value": 96, "unit": "bpm"}
